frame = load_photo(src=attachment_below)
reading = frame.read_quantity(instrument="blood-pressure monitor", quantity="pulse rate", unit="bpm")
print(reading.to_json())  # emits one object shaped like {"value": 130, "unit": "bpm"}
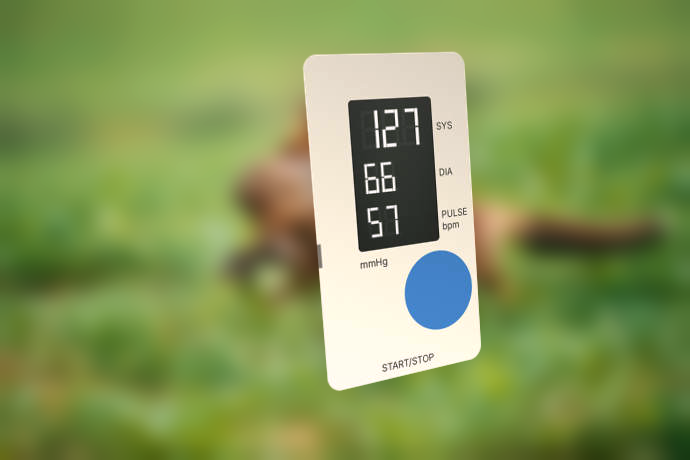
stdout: {"value": 57, "unit": "bpm"}
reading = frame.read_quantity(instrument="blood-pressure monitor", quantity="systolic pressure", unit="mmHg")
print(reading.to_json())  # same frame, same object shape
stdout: {"value": 127, "unit": "mmHg"}
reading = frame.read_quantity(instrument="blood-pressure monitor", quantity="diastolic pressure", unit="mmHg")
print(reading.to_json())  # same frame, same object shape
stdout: {"value": 66, "unit": "mmHg"}
